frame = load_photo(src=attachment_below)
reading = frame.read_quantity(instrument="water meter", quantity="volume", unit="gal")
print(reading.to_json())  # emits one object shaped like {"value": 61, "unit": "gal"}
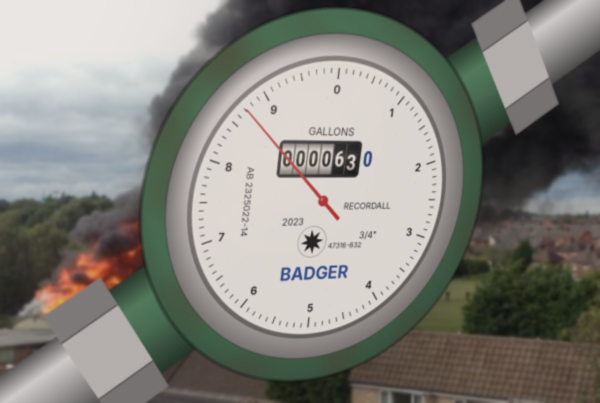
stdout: {"value": 628.7, "unit": "gal"}
